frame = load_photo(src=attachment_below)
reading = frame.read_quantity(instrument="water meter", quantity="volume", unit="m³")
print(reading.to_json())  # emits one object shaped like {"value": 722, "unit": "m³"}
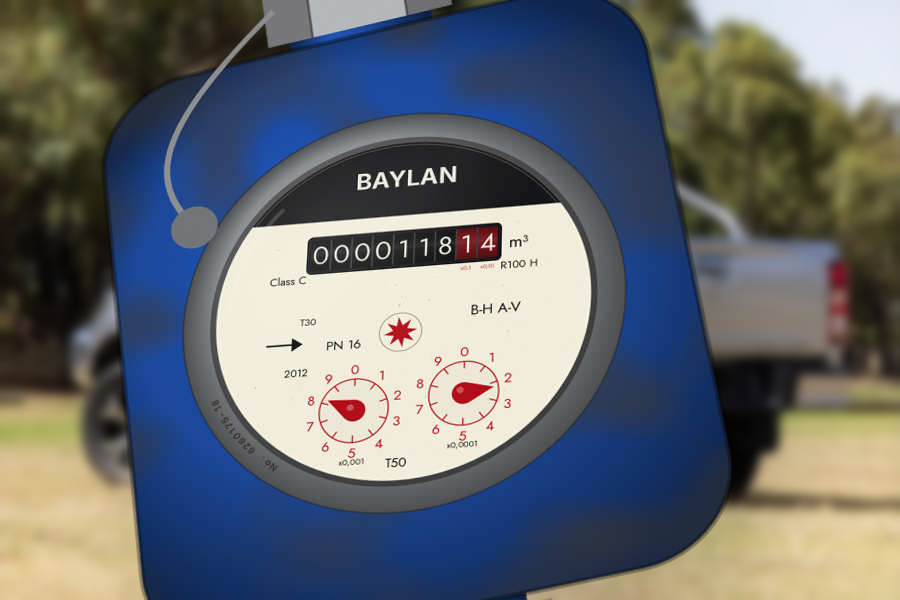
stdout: {"value": 118.1482, "unit": "m³"}
